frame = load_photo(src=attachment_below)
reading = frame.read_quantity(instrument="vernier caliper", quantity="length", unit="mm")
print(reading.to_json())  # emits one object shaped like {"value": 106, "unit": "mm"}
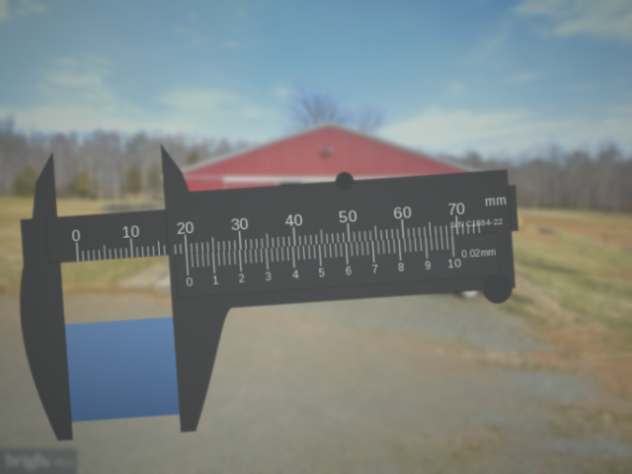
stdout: {"value": 20.0, "unit": "mm"}
